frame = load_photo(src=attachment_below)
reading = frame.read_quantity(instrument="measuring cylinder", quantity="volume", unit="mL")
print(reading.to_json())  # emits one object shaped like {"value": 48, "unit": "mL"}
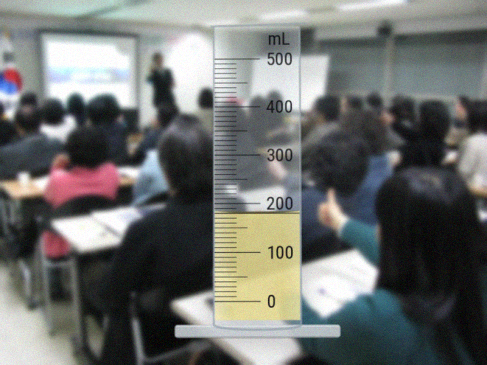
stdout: {"value": 180, "unit": "mL"}
